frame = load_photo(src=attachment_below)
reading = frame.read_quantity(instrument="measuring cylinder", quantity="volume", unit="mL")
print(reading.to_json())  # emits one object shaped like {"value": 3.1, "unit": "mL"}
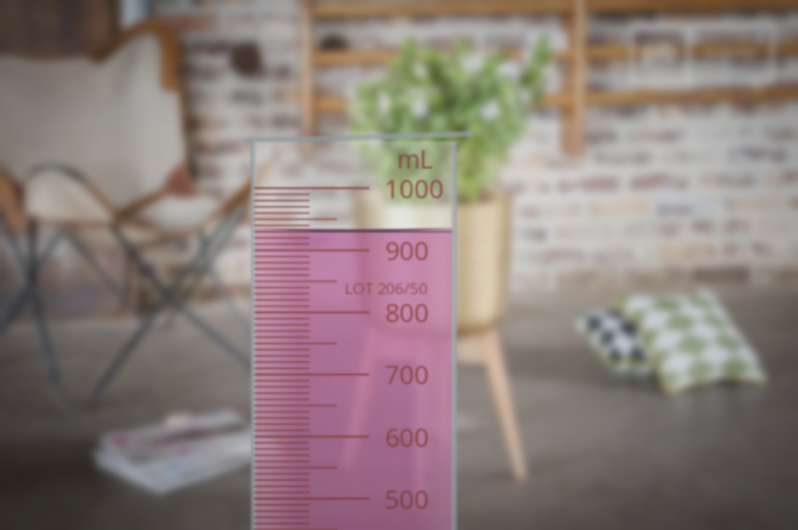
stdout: {"value": 930, "unit": "mL"}
